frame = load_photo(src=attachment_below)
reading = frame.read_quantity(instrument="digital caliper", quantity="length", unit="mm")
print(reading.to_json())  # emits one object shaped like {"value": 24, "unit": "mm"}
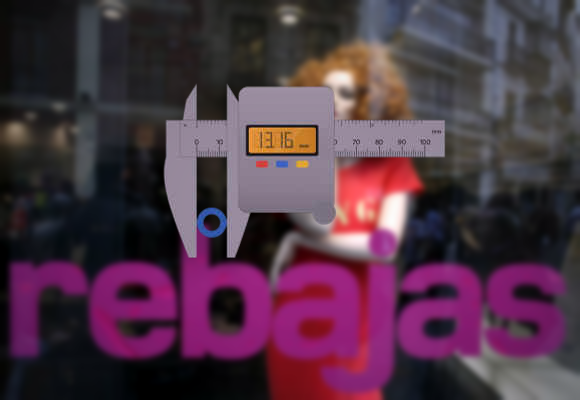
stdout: {"value": 13.16, "unit": "mm"}
